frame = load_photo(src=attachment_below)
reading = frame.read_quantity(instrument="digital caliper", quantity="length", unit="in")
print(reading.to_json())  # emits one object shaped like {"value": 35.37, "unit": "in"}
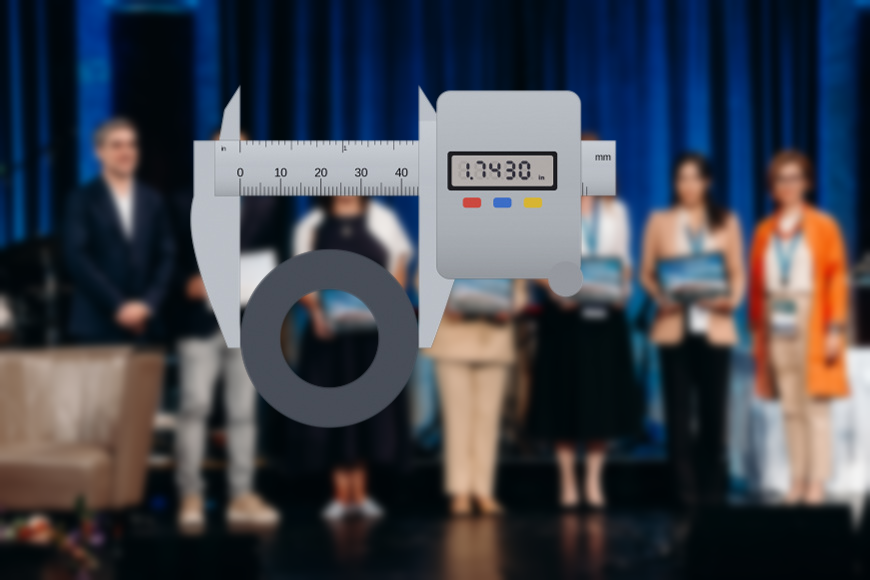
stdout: {"value": 1.7430, "unit": "in"}
